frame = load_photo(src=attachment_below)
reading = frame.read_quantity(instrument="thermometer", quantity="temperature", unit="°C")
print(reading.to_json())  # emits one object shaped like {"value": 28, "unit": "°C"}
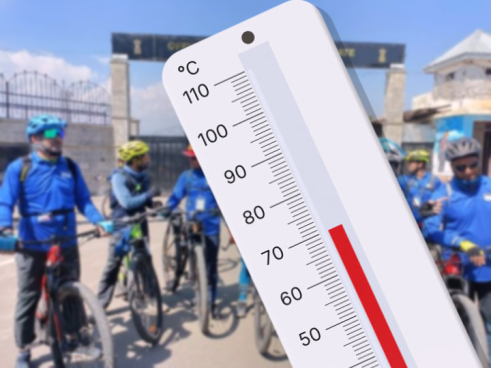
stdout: {"value": 70, "unit": "°C"}
